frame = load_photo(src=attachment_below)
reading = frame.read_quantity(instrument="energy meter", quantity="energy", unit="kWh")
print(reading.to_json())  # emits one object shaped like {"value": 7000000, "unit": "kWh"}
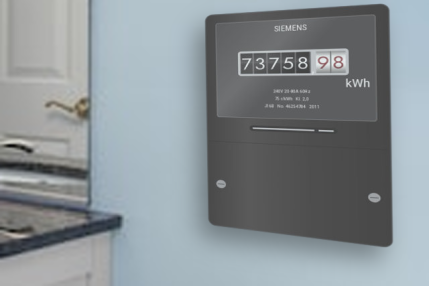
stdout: {"value": 73758.98, "unit": "kWh"}
